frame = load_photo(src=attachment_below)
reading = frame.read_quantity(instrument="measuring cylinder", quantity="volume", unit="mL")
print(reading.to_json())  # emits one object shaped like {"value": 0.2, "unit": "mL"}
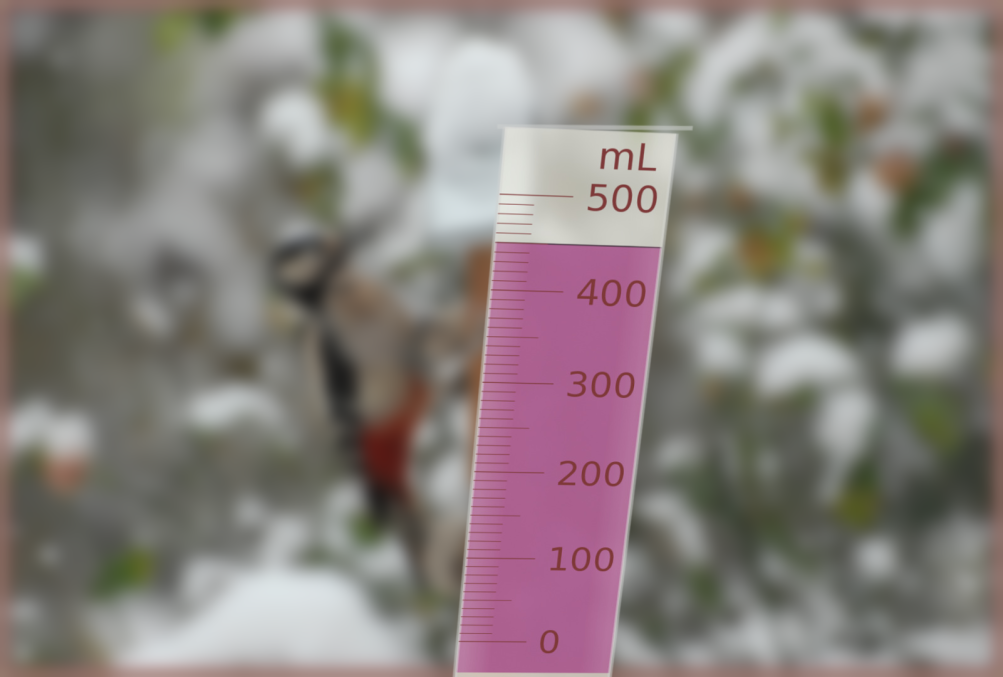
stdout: {"value": 450, "unit": "mL"}
